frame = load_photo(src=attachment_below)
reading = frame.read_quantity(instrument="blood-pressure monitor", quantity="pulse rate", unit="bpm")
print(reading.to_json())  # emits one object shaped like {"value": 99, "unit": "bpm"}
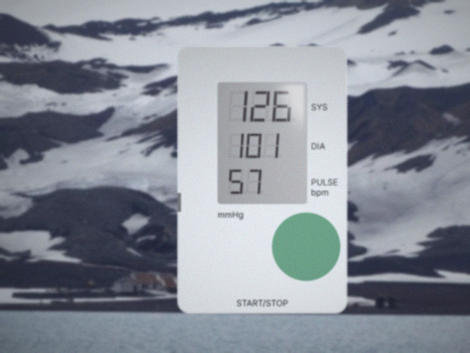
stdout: {"value": 57, "unit": "bpm"}
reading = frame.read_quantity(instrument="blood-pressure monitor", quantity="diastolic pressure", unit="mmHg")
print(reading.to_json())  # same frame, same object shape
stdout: {"value": 101, "unit": "mmHg"}
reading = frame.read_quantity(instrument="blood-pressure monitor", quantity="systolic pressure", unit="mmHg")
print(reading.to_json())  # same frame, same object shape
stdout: {"value": 126, "unit": "mmHg"}
